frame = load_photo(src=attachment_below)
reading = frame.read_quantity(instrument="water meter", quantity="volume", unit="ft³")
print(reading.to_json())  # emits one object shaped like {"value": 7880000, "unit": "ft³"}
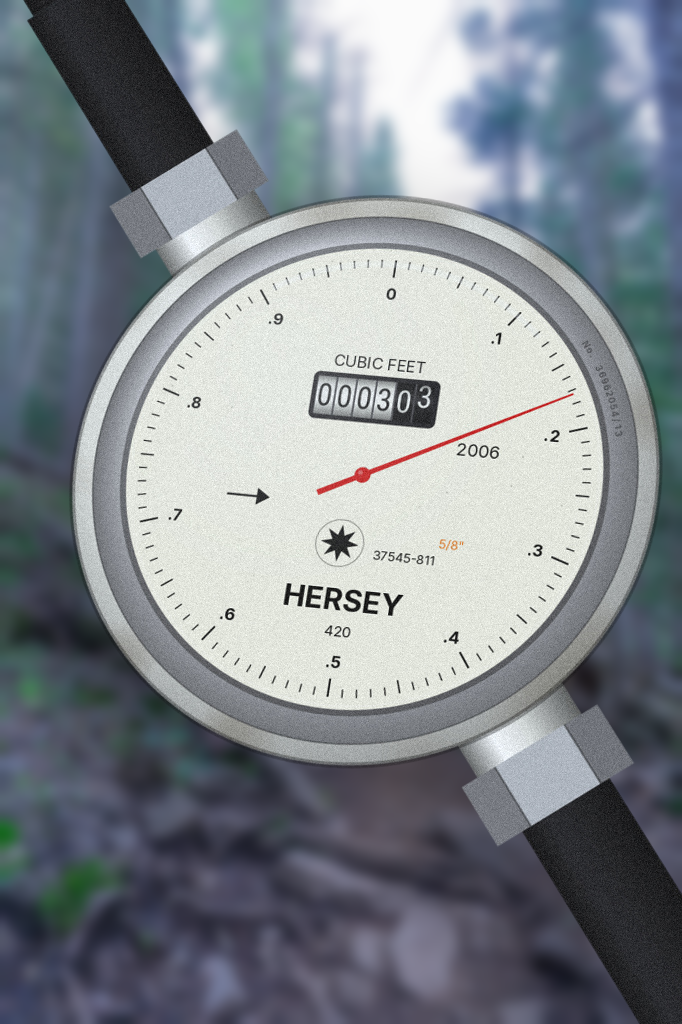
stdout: {"value": 303.17, "unit": "ft³"}
